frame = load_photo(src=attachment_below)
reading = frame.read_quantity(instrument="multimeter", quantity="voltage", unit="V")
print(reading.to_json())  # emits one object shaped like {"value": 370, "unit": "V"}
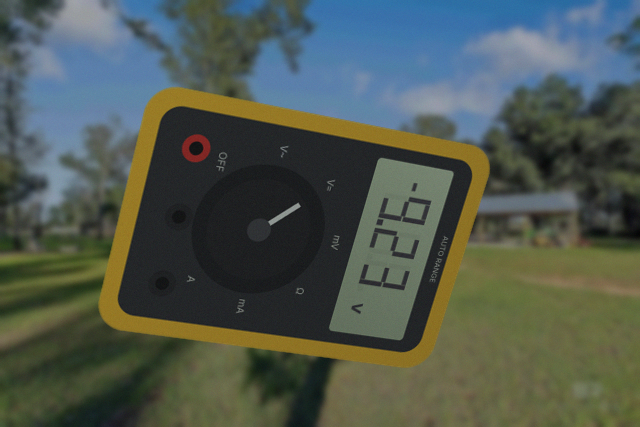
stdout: {"value": -9.23, "unit": "V"}
